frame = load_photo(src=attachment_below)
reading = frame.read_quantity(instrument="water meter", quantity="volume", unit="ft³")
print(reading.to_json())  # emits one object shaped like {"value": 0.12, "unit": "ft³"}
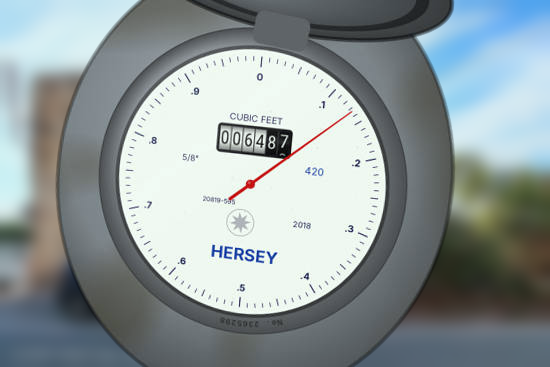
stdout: {"value": 6487.13, "unit": "ft³"}
